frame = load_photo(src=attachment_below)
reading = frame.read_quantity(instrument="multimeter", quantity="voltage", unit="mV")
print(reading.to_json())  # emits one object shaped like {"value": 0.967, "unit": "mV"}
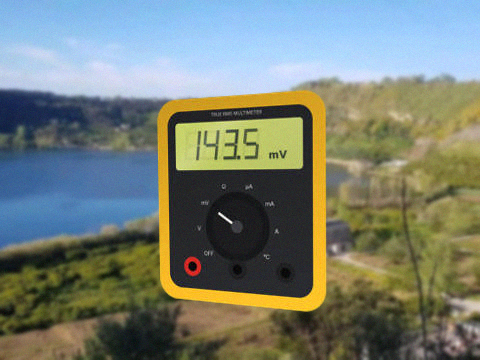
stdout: {"value": 143.5, "unit": "mV"}
